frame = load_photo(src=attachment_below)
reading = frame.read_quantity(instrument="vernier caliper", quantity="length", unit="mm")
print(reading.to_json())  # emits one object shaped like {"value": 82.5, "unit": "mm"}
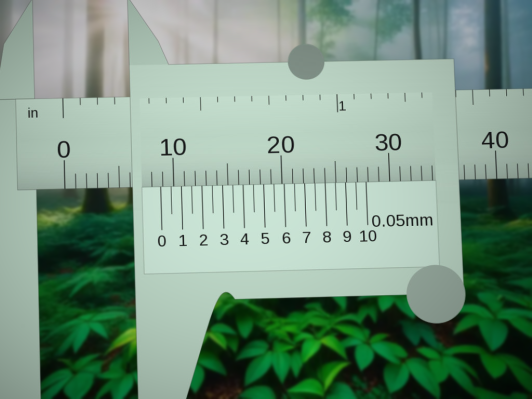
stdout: {"value": 8.8, "unit": "mm"}
